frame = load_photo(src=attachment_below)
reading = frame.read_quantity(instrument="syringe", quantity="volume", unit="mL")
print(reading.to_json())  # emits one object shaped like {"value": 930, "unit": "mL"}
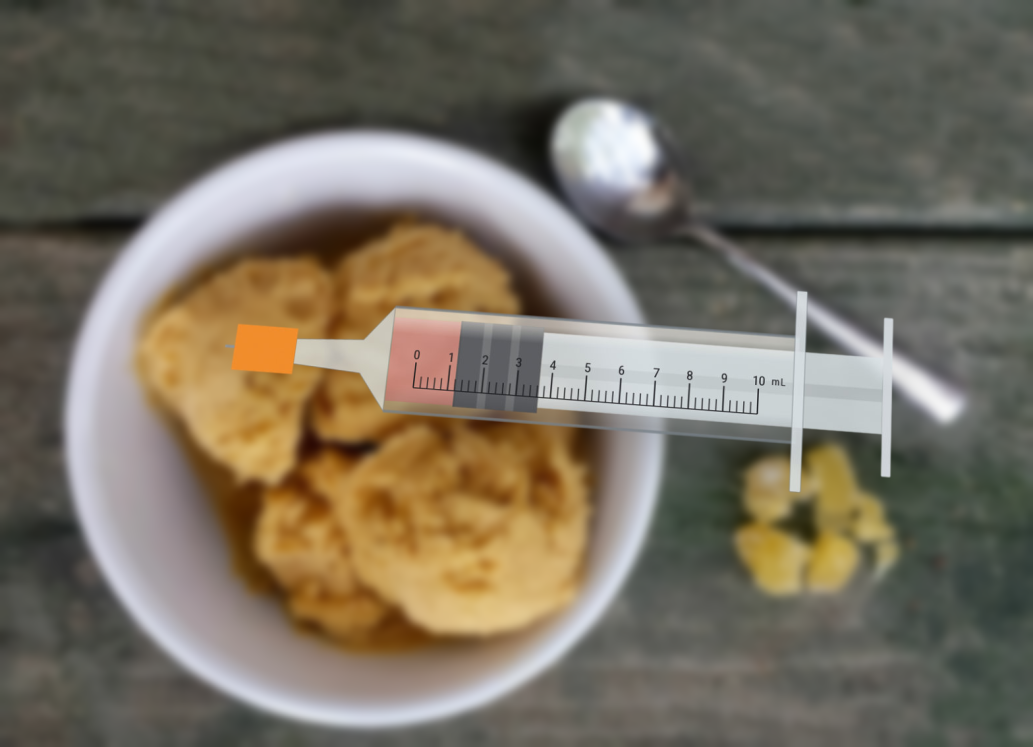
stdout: {"value": 1.2, "unit": "mL"}
